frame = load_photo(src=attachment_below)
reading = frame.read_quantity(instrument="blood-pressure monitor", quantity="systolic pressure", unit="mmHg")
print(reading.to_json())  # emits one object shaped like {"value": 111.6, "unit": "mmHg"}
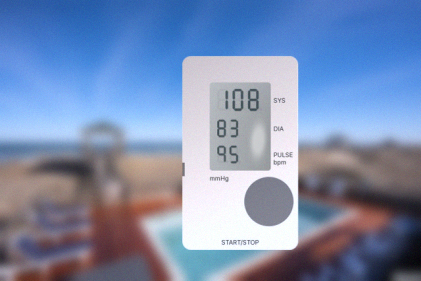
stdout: {"value": 108, "unit": "mmHg"}
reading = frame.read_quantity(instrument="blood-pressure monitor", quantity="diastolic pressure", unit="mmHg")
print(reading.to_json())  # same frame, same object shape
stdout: {"value": 83, "unit": "mmHg"}
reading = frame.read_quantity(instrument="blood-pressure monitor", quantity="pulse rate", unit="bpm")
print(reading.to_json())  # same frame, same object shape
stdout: {"value": 95, "unit": "bpm"}
